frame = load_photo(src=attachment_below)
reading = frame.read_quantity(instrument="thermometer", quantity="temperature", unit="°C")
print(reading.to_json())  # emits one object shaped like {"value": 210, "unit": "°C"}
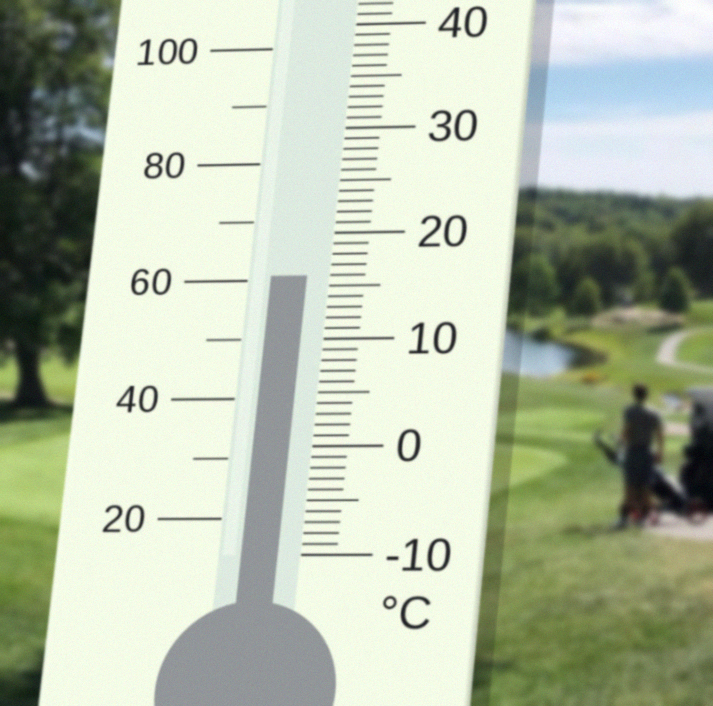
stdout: {"value": 16, "unit": "°C"}
